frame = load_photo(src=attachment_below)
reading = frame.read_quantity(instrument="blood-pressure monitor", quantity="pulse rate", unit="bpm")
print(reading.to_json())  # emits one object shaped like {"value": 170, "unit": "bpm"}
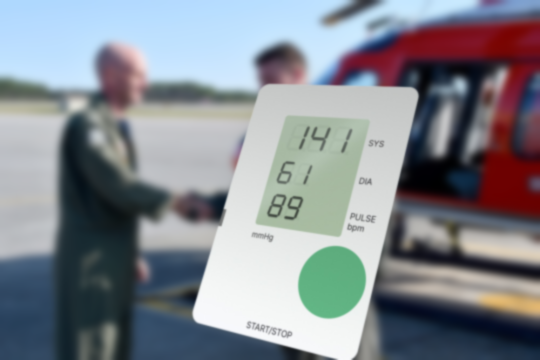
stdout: {"value": 89, "unit": "bpm"}
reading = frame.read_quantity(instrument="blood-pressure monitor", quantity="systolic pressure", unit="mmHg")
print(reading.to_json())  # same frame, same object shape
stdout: {"value": 141, "unit": "mmHg"}
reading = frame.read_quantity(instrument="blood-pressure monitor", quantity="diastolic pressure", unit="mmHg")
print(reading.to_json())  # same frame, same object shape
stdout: {"value": 61, "unit": "mmHg"}
